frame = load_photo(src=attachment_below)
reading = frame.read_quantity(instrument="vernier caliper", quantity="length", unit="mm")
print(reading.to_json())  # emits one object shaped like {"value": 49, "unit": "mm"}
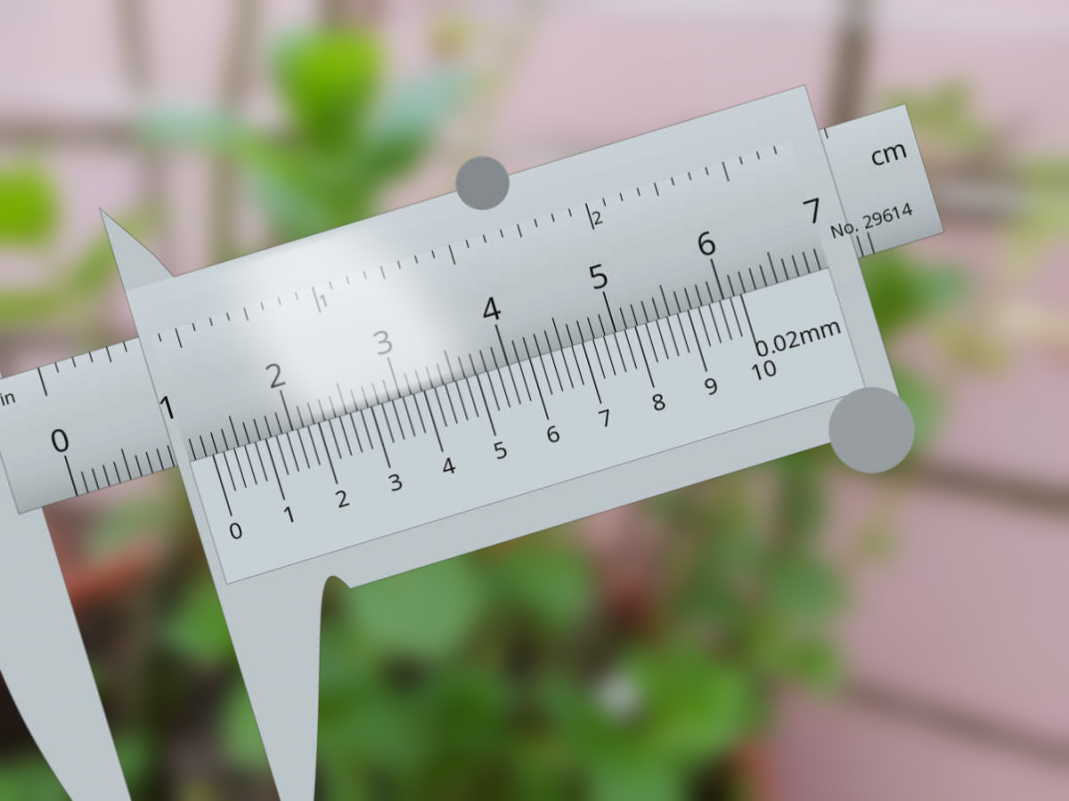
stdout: {"value": 12.6, "unit": "mm"}
